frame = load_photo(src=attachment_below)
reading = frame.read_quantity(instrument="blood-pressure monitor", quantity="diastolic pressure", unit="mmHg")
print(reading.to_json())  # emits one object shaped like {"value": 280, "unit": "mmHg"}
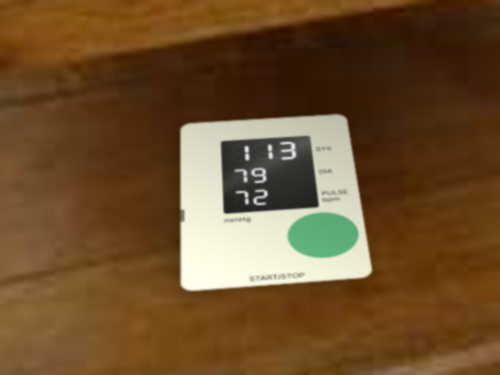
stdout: {"value": 79, "unit": "mmHg"}
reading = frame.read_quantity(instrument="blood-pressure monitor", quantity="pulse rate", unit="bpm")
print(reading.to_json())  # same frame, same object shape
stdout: {"value": 72, "unit": "bpm"}
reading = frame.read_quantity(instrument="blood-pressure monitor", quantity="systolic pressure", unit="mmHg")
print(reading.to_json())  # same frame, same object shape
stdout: {"value": 113, "unit": "mmHg"}
